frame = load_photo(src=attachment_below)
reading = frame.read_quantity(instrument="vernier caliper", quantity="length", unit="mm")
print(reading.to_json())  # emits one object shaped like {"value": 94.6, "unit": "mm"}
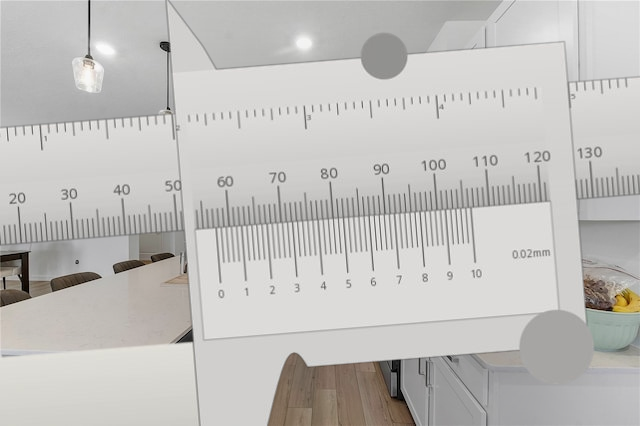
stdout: {"value": 57.5, "unit": "mm"}
